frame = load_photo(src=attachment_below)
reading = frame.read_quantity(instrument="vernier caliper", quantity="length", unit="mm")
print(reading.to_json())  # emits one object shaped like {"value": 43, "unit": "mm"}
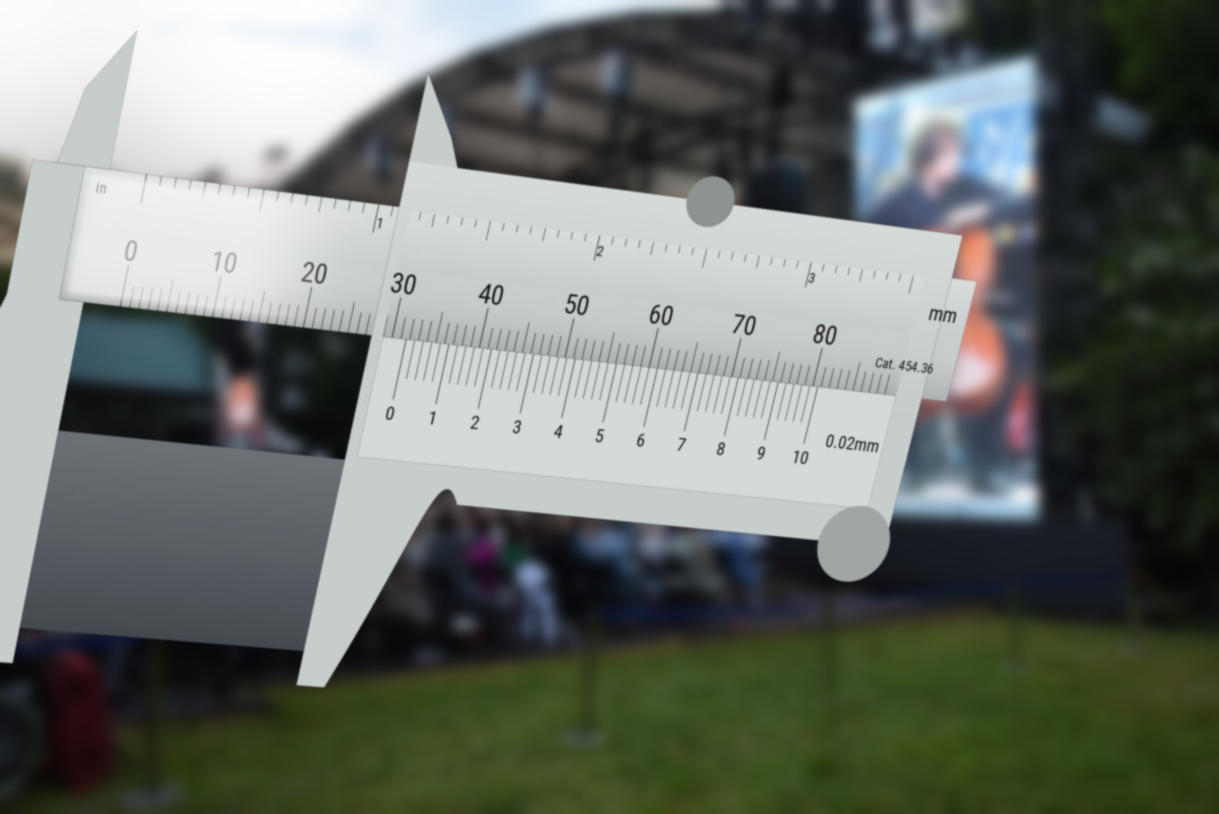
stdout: {"value": 31.6, "unit": "mm"}
